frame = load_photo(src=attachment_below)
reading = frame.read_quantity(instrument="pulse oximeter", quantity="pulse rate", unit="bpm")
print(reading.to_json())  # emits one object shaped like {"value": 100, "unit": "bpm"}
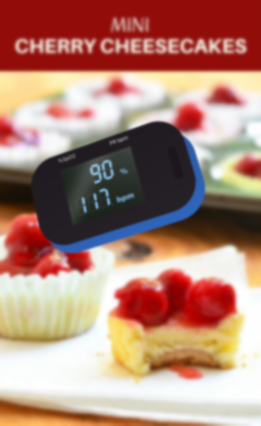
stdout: {"value": 117, "unit": "bpm"}
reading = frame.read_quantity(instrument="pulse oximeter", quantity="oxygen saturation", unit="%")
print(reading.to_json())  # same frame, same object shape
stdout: {"value": 90, "unit": "%"}
